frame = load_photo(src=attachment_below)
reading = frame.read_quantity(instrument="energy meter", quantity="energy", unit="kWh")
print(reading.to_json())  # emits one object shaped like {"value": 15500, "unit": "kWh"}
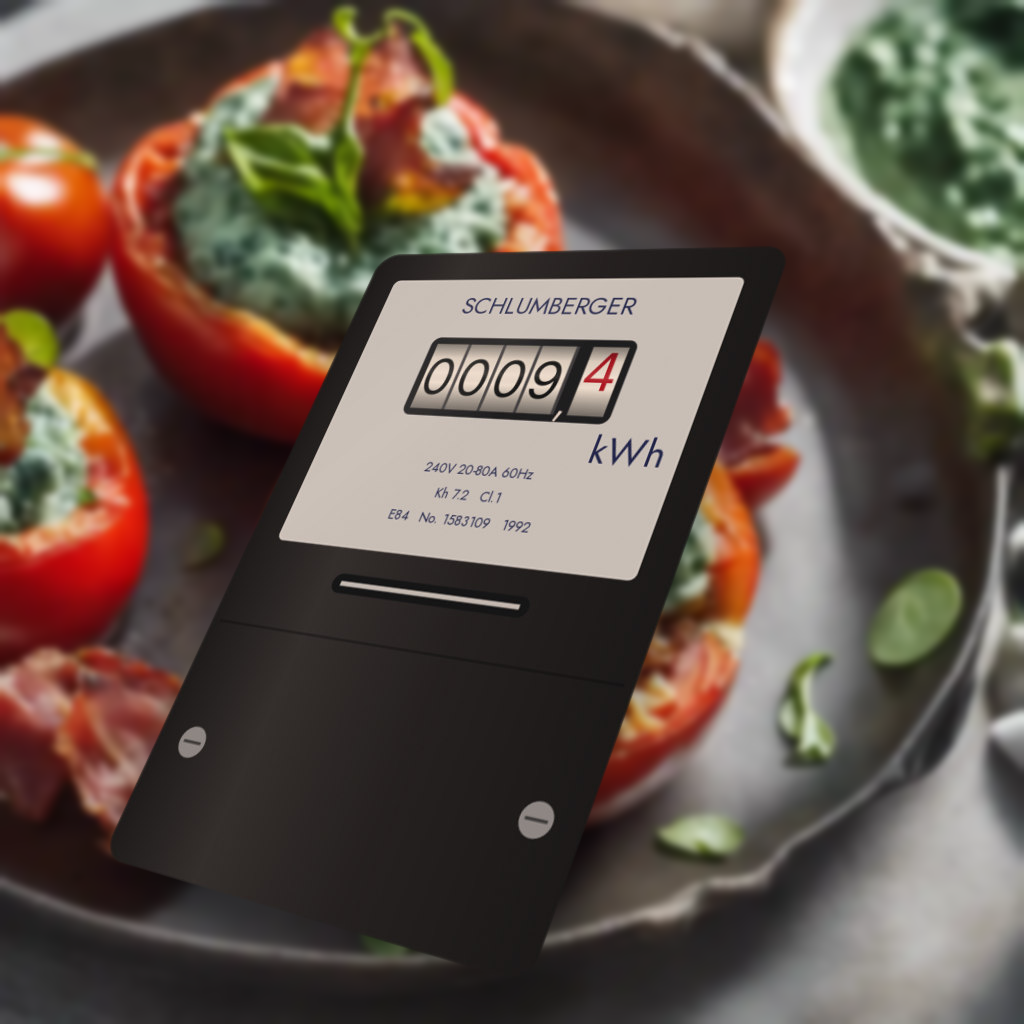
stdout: {"value": 9.4, "unit": "kWh"}
